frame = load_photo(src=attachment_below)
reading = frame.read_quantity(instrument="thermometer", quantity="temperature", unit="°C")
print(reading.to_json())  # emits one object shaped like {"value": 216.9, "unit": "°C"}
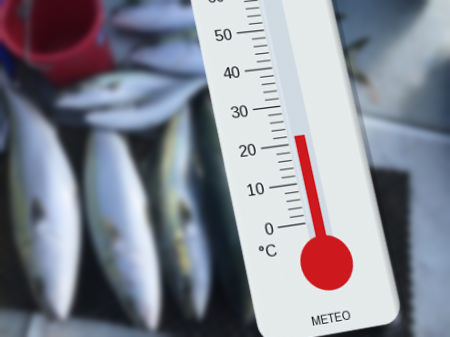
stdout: {"value": 22, "unit": "°C"}
